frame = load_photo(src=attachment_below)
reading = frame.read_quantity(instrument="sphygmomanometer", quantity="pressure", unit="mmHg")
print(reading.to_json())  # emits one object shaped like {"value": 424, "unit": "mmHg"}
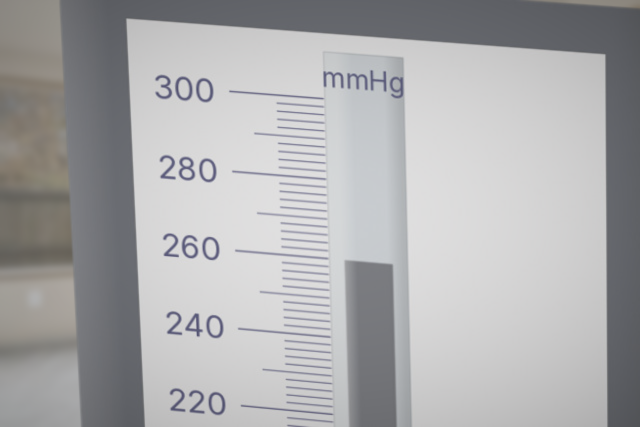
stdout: {"value": 260, "unit": "mmHg"}
